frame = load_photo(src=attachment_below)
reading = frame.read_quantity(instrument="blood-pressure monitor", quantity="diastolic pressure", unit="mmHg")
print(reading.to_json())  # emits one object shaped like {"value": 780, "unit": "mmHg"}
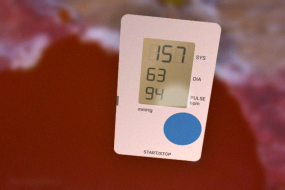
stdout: {"value": 63, "unit": "mmHg"}
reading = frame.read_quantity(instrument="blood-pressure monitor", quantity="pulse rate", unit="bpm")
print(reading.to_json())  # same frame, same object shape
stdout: {"value": 94, "unit": "bpm"}
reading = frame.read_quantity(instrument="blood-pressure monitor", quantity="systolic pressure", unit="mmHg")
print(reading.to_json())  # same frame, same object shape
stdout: {"value": 157, "unit": "mmHg"}
